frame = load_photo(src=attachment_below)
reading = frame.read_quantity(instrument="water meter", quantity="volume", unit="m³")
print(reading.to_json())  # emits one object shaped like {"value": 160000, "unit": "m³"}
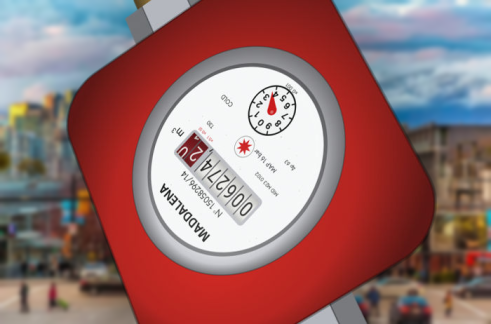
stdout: {"value": 6274.203, "unit": "m³"}
